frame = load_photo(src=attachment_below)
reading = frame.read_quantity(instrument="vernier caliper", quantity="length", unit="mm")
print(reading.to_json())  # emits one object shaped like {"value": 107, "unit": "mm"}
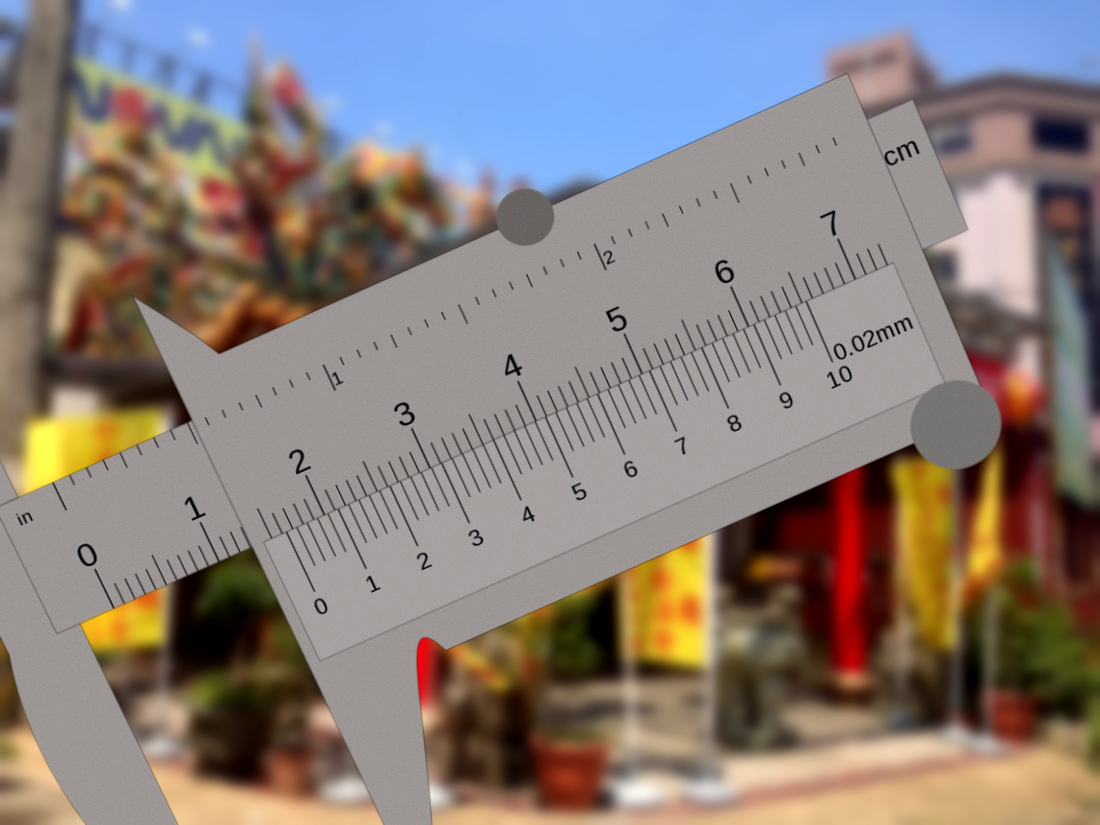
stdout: {"value": 16.4, "unit": "mm"}
